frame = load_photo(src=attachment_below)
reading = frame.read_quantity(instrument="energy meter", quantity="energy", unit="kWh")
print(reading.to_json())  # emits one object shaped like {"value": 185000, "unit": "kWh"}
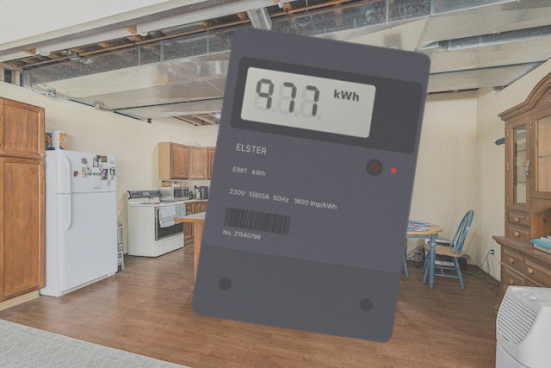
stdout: {"value": 977, "unit": "kWh"}
